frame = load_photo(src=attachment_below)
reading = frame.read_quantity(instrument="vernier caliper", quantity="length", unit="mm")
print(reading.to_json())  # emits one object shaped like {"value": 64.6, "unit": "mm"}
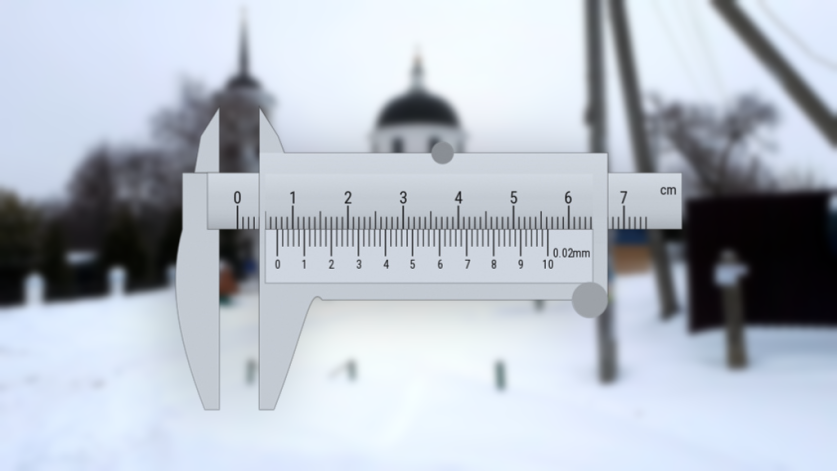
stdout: {"value": 7.2, "unit": "mm"}
